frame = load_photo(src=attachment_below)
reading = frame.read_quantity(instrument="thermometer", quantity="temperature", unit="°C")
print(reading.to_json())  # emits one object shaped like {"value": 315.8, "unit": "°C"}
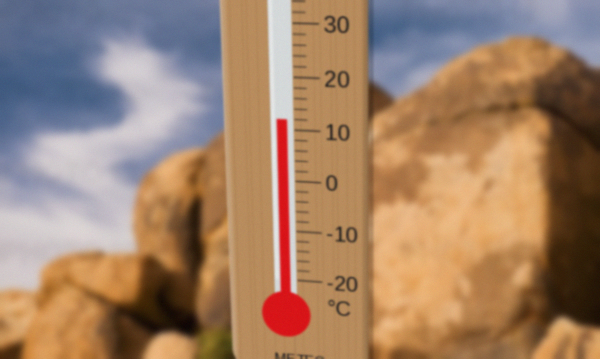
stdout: {"value": 12, "unit": "°C"}
